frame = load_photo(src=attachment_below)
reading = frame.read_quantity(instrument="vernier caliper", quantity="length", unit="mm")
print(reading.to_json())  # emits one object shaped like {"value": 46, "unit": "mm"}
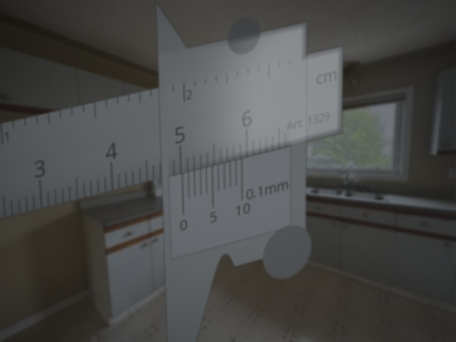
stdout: {"value": 50.2, "unit": "mm"}
